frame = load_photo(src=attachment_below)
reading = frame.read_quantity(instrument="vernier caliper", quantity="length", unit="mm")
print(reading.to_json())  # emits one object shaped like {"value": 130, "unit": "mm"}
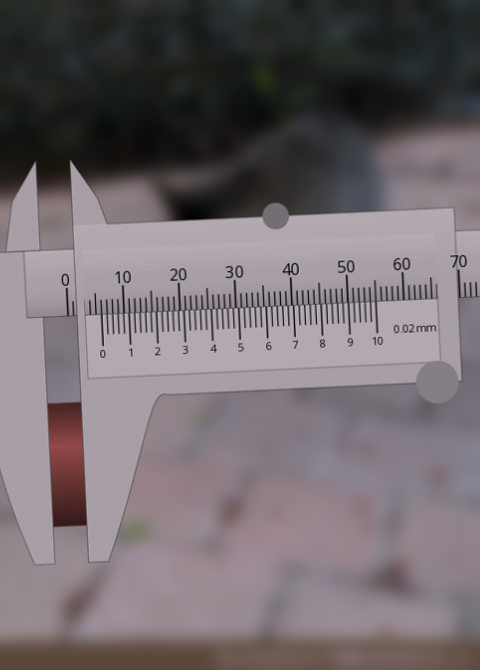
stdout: {"value": 6.0, "unit": "mm"}
